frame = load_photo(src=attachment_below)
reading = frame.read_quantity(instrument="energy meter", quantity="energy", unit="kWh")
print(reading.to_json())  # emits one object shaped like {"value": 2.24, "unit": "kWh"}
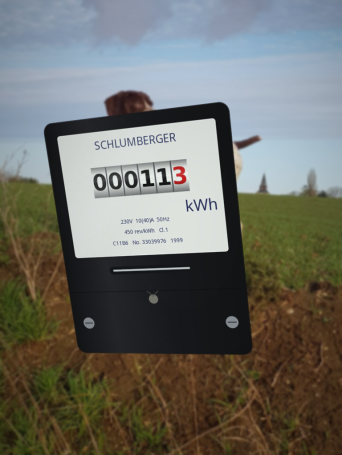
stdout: {"value": 11.3, "unit": "kWh"}
